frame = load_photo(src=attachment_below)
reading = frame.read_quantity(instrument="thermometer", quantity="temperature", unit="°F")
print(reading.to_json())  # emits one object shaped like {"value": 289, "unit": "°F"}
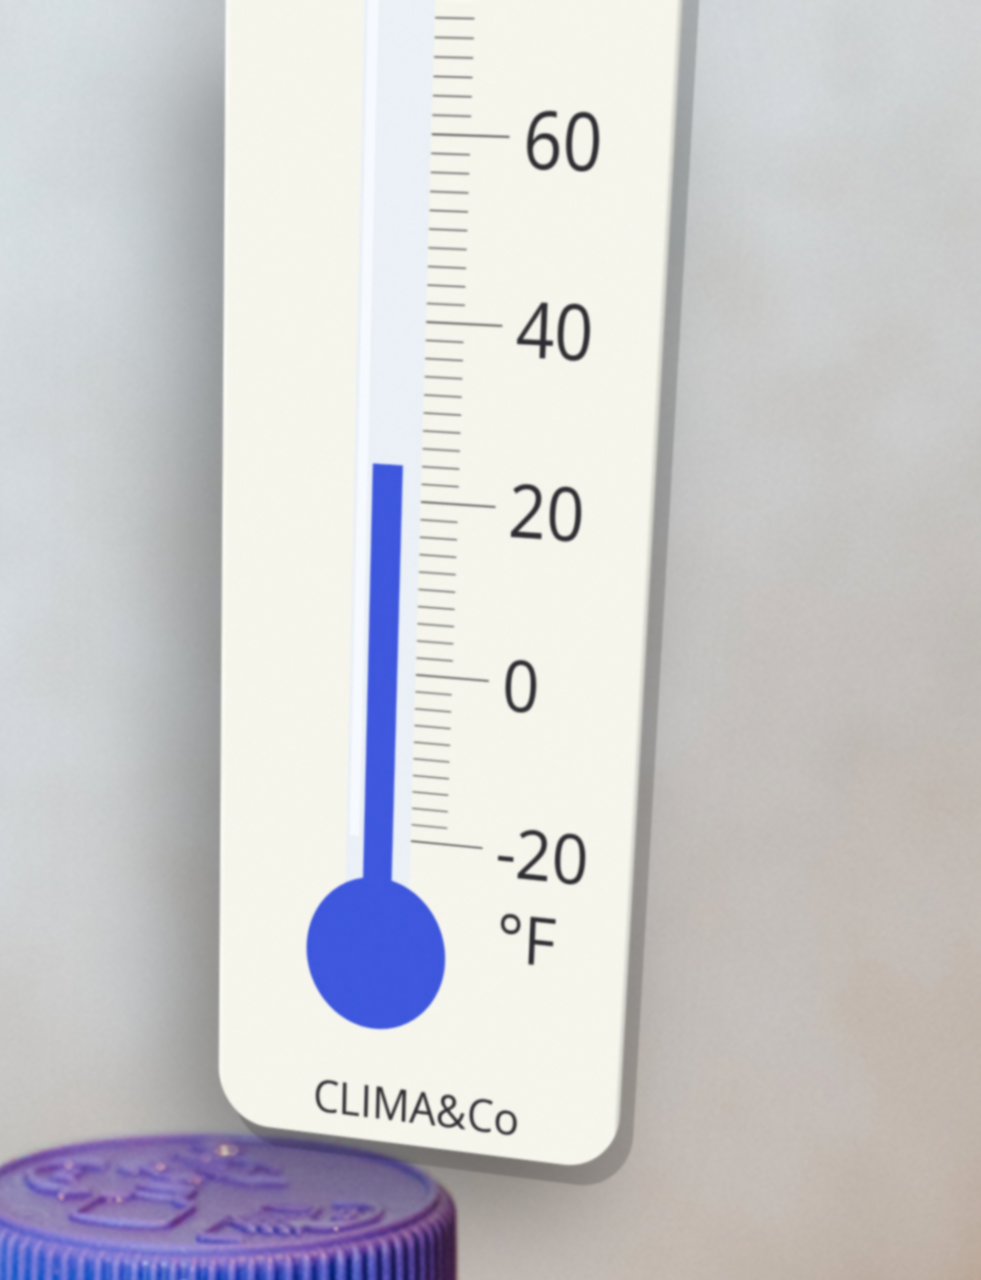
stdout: {"value": 24, "unit": "°F"}
